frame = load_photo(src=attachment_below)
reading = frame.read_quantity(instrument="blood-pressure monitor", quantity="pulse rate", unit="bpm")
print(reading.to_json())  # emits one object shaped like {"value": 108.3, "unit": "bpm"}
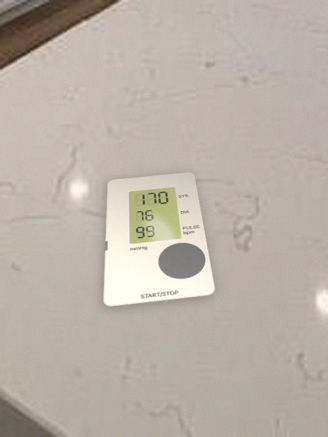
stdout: {"value": 99, "unit": "bpm"}
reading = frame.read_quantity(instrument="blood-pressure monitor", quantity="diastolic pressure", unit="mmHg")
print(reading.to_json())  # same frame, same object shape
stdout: {"value": 76, "unit": "mmHg"}
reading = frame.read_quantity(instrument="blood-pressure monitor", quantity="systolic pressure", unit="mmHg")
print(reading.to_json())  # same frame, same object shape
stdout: {"value": 170, "unit": "mmHg"}
